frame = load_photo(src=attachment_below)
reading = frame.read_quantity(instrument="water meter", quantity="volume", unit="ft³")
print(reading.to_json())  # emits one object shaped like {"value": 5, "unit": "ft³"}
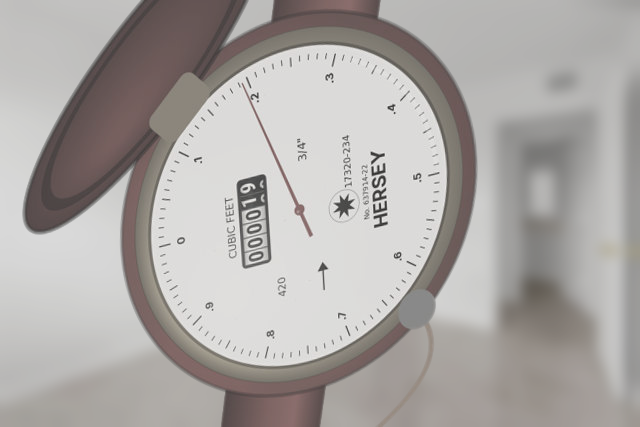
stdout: {"value": 19.19, "unit": "ft³"}
